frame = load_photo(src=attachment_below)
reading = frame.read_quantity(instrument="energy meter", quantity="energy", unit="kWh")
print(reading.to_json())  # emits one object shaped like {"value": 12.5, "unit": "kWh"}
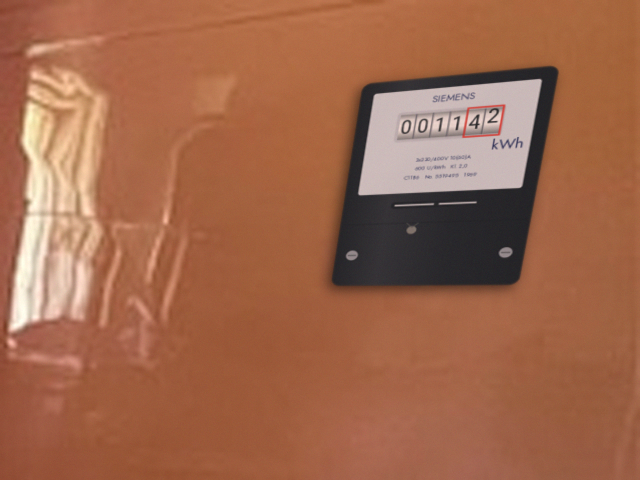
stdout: {"value": 11.42, "unit": "kWh"}
